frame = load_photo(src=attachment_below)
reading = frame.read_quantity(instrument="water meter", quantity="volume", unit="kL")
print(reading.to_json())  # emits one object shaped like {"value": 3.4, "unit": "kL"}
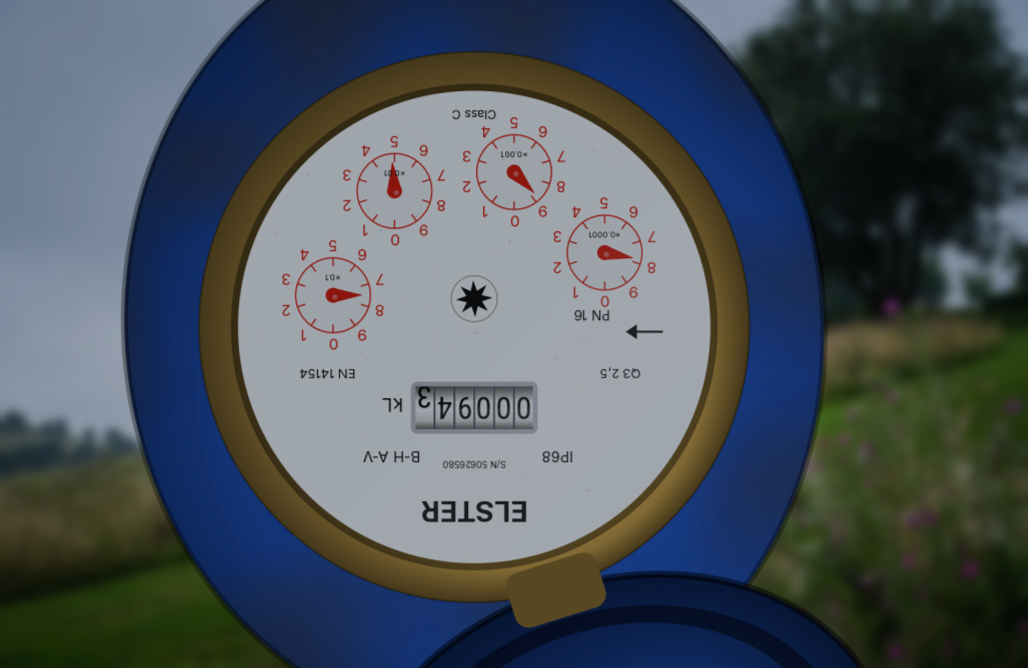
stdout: {"value": 942.7487, "unit": "kL"}
